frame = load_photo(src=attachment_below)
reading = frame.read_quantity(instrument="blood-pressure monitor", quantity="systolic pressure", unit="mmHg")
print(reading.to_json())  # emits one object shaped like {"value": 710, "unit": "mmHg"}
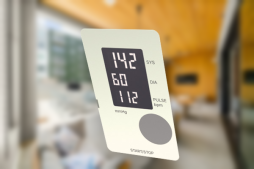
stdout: {"value": 142, "unit": "mmHg"}
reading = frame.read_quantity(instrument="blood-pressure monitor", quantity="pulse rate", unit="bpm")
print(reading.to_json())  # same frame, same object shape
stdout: {"value": 112, "unit": "bpm"}
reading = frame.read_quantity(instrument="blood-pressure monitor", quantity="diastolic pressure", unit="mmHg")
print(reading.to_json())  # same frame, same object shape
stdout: {"value": 60, "unit": "mmHg"}
